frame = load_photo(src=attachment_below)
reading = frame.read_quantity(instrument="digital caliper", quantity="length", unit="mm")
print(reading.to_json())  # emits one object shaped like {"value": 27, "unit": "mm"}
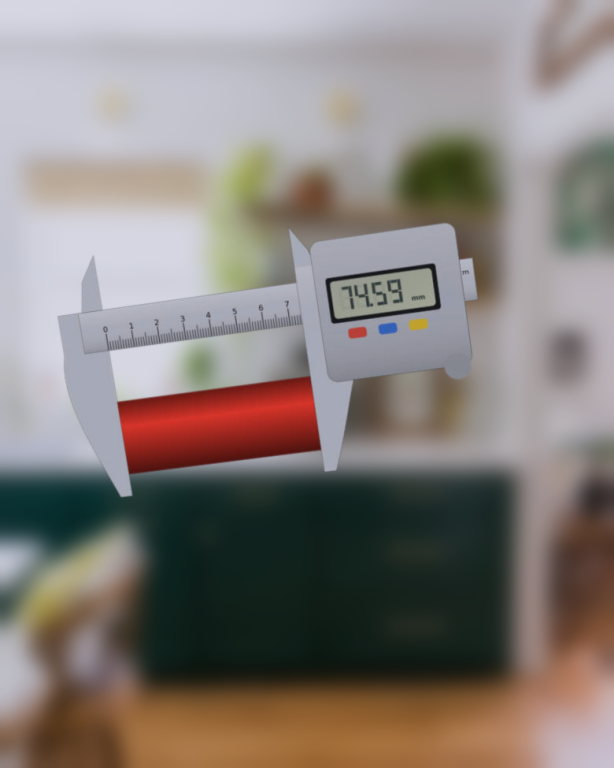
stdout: {"value": 74.59, "unit": "mm"}
